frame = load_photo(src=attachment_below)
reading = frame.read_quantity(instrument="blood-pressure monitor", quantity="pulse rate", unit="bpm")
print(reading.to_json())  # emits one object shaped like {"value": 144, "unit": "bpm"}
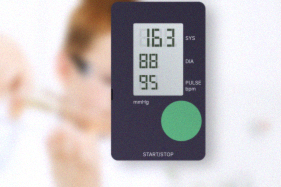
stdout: {"value": 95, "unit": "bpm"}
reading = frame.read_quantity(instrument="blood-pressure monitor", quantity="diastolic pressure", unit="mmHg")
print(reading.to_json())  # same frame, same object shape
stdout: {"value": 88, "unit": "mmHg"}
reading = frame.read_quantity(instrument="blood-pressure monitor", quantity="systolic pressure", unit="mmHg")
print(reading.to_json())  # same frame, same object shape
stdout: {"value": 163, "unit": "mmHg"}
